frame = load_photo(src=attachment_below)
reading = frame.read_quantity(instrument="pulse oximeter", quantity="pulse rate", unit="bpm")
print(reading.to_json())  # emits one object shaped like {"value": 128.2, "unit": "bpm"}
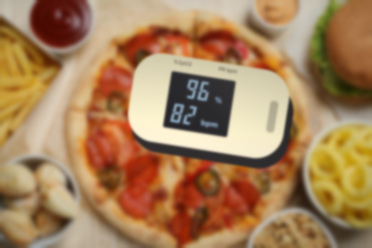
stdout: {"value": 82, "unit": "bpm"}
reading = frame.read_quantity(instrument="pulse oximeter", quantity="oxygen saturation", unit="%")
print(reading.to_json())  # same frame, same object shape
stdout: {"value": 96, "unit": "%"}
